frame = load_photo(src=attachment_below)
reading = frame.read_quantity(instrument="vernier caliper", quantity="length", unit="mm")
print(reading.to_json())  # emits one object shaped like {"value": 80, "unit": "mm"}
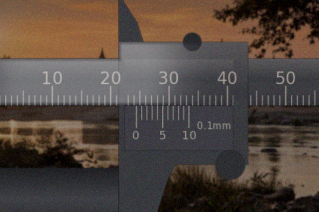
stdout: {"value": 24.4, "unit": "mm"}
